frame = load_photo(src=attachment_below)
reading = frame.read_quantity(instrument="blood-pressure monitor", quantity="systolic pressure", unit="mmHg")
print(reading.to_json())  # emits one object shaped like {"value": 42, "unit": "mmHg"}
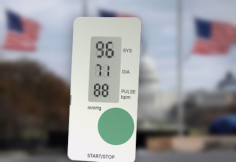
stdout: {"value": 96, "unit": "mmHg"}
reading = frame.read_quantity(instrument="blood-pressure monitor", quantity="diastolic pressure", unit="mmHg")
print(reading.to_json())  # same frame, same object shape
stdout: {"value": 71, "unit": "mmHg"}
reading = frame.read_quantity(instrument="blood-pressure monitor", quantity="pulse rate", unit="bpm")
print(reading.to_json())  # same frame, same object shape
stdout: {"value": 88, "unit": "bpm"}
